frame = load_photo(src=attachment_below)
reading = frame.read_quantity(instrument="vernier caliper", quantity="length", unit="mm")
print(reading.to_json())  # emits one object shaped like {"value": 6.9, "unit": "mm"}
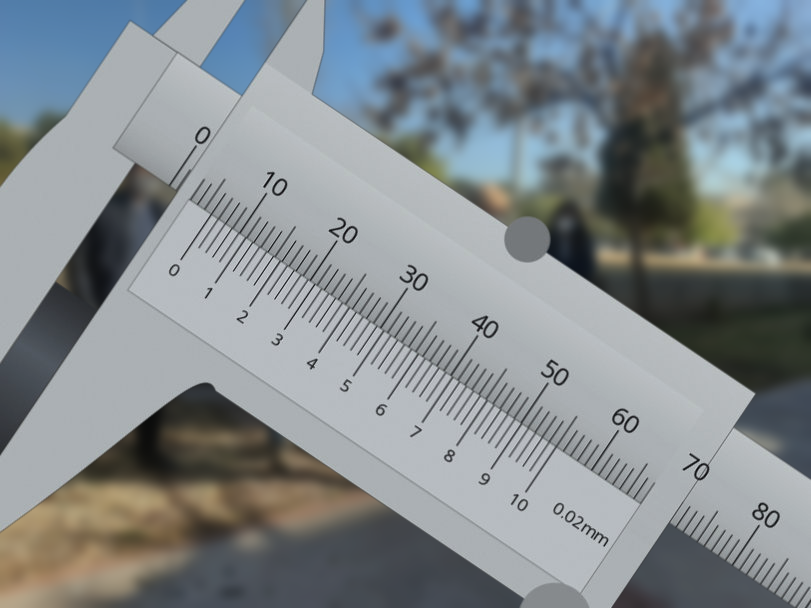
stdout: {"value": 6.0, "unit": "mm"}
